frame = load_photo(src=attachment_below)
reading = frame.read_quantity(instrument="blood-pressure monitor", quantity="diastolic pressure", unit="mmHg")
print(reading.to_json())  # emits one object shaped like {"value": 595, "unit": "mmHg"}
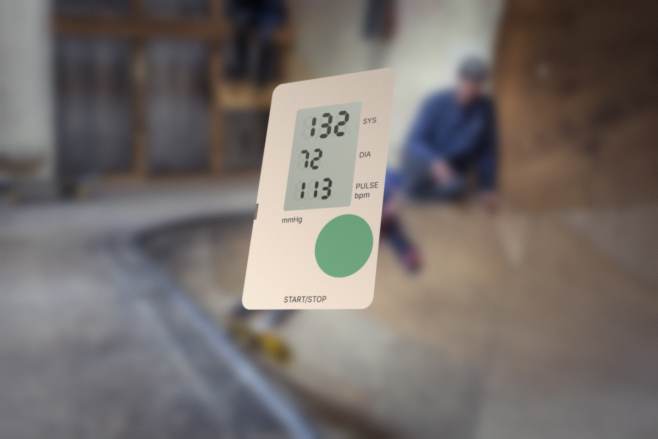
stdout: {"value": 72, "unit": "mmHg"}
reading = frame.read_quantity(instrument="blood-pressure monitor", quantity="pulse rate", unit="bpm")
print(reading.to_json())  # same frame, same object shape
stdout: {"value": 113, "unit": "bpm"}
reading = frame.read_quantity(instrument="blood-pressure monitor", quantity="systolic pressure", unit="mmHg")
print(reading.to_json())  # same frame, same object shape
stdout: {"value": 132, "unit": "mmHg"}
